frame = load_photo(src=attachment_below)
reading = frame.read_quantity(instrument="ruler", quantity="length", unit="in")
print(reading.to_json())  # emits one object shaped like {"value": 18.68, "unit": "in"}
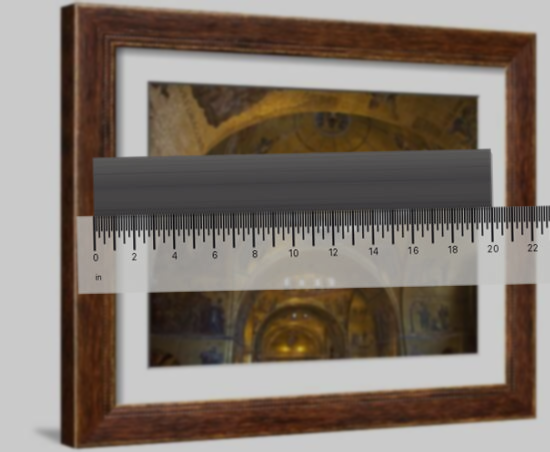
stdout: {"value": 20, "unit": "in"}
